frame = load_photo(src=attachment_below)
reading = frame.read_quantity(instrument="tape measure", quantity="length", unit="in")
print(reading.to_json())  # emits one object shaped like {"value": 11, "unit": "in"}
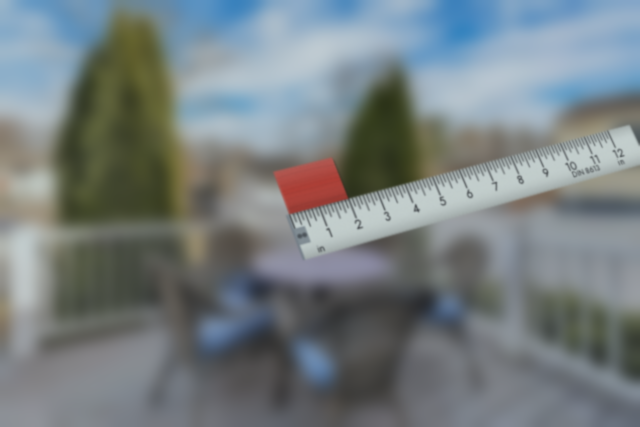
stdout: {"value": 2, "unit": "in"}
